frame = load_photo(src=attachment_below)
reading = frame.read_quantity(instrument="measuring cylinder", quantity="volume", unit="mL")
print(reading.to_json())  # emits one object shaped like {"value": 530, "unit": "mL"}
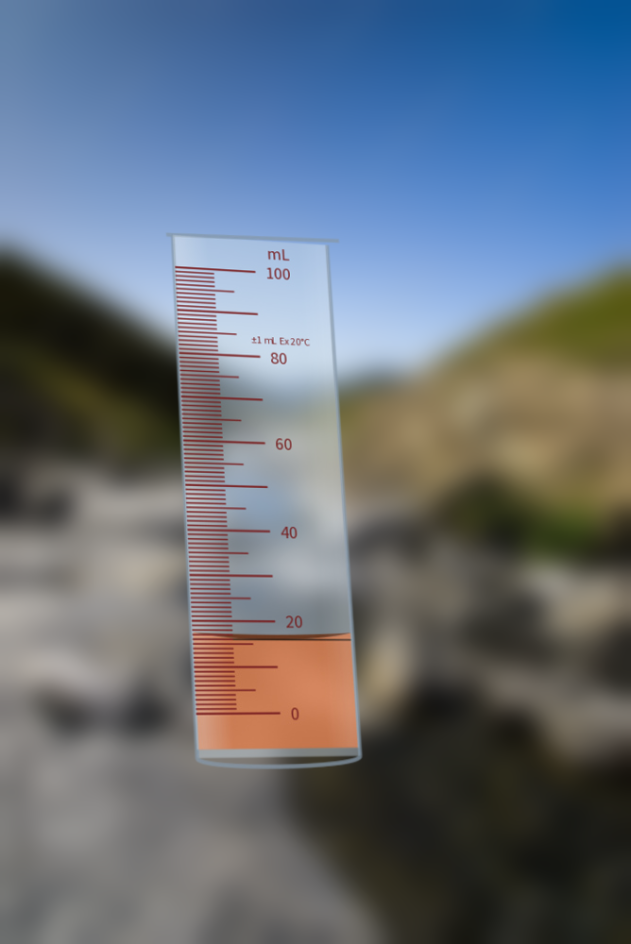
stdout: {"value": 16, "unit": "mL"}
